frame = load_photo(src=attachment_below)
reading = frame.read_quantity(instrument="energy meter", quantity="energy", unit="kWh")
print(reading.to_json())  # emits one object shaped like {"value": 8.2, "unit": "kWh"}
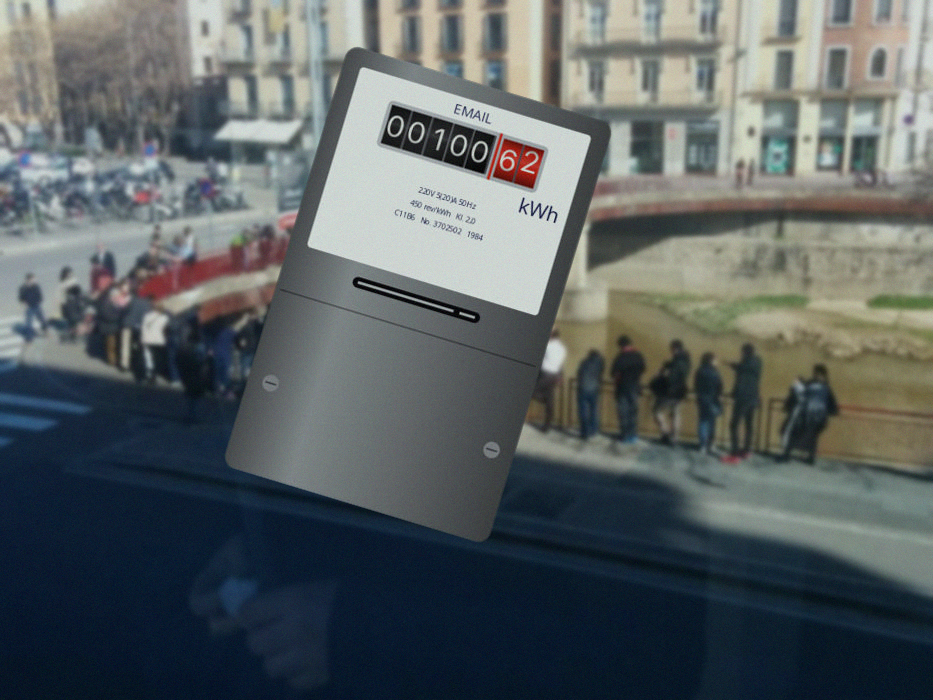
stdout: {"value": 100.62, "unit": "kWh"}
